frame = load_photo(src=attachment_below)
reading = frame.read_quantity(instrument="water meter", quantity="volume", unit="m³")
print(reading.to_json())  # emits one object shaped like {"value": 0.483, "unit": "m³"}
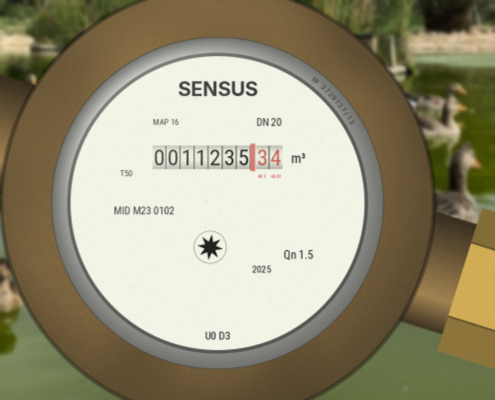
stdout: {"value": 11235.34, "unit": "m³"}
